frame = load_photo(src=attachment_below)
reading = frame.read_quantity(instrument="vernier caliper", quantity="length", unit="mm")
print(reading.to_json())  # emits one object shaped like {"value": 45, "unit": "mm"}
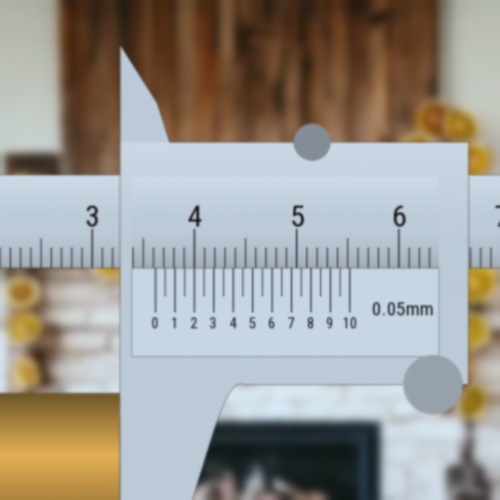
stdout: {"value": 36.2, "unit": "mm"}
